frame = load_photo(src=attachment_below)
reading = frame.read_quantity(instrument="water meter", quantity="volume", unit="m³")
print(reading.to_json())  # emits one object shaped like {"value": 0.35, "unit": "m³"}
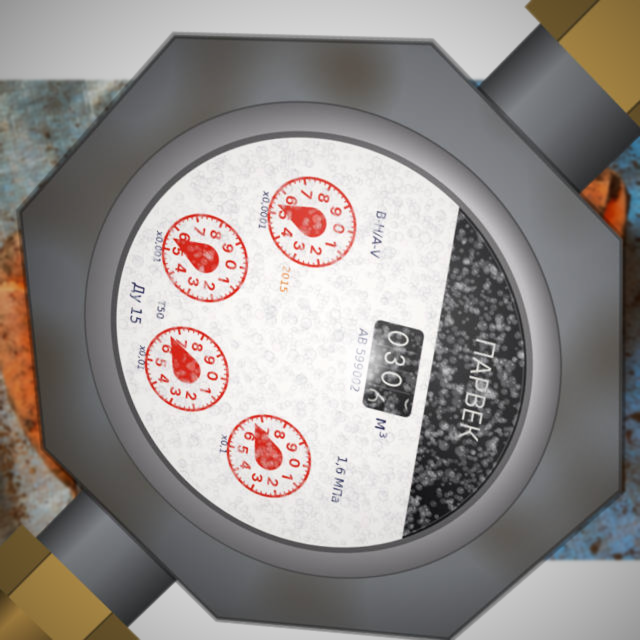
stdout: {"value": 305.6655, "unit": "m³"}
